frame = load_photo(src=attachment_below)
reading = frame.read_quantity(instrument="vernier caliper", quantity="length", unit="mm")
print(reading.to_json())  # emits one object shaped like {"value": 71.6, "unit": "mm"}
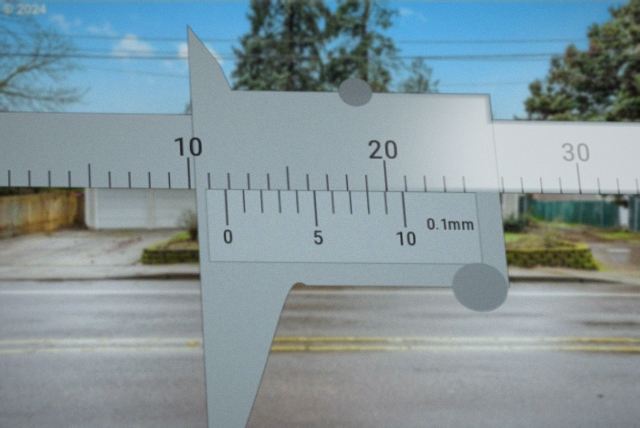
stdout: {"value": 11.8, "unit": "mm"}
